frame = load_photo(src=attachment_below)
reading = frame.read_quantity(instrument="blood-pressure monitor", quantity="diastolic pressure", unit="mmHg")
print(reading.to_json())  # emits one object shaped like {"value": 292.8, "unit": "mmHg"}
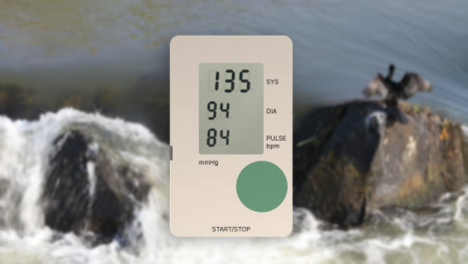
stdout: {"value": 94, "unit": "mmHg"}
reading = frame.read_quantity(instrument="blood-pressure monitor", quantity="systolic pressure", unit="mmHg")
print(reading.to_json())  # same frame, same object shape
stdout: {"value": 135, "unit": "mmHg"}
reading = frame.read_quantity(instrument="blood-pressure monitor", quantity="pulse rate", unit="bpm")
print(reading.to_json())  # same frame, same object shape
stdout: {"value": 84, "unit": "bpm"}
